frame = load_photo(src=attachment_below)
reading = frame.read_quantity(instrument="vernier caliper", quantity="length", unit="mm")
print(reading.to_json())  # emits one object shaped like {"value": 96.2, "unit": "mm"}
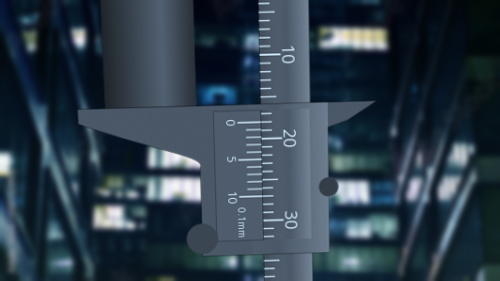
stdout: {"value": 18.0, "unit": "mm"}
